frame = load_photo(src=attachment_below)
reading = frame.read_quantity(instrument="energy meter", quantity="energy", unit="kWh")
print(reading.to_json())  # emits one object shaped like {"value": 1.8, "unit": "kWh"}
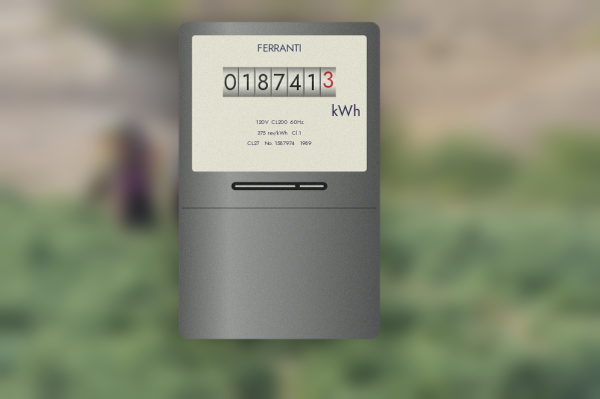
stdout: {"value": 18741.3, "unit": "kWh"}
